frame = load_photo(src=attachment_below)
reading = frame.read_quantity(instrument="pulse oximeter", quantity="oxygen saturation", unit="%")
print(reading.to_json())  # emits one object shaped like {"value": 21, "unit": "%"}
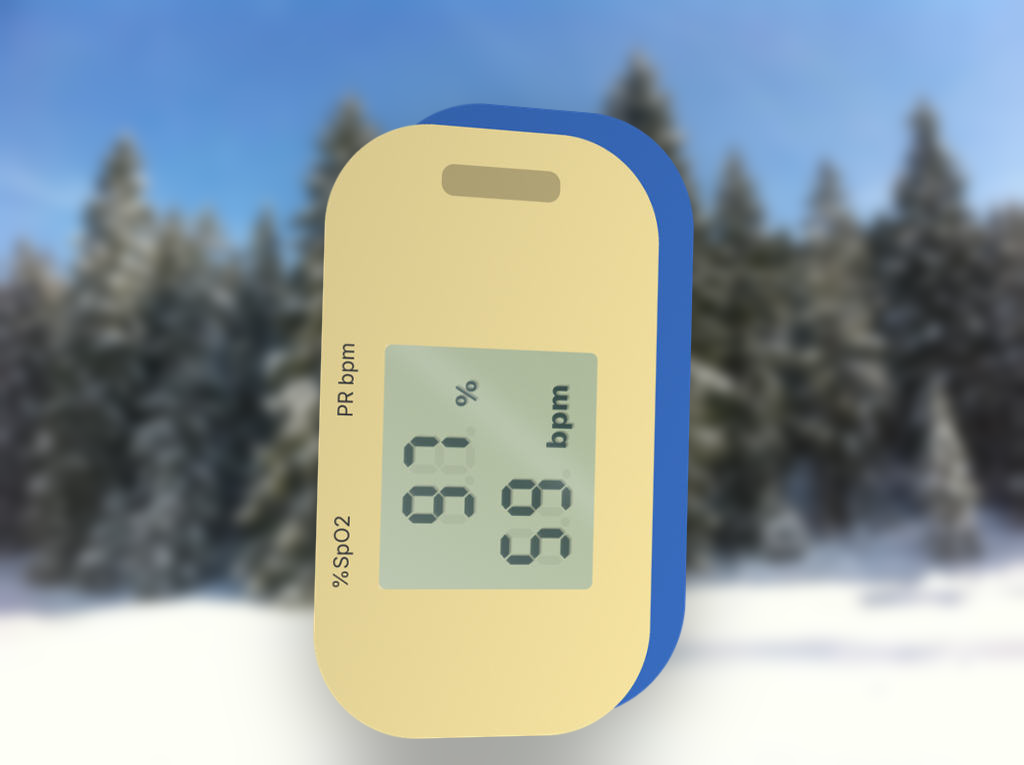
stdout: {"value": 97, "unit": "%"}
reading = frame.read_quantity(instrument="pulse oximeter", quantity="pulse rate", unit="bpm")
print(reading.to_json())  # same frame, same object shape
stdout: {"value": 59, "unit": "bpm"}
